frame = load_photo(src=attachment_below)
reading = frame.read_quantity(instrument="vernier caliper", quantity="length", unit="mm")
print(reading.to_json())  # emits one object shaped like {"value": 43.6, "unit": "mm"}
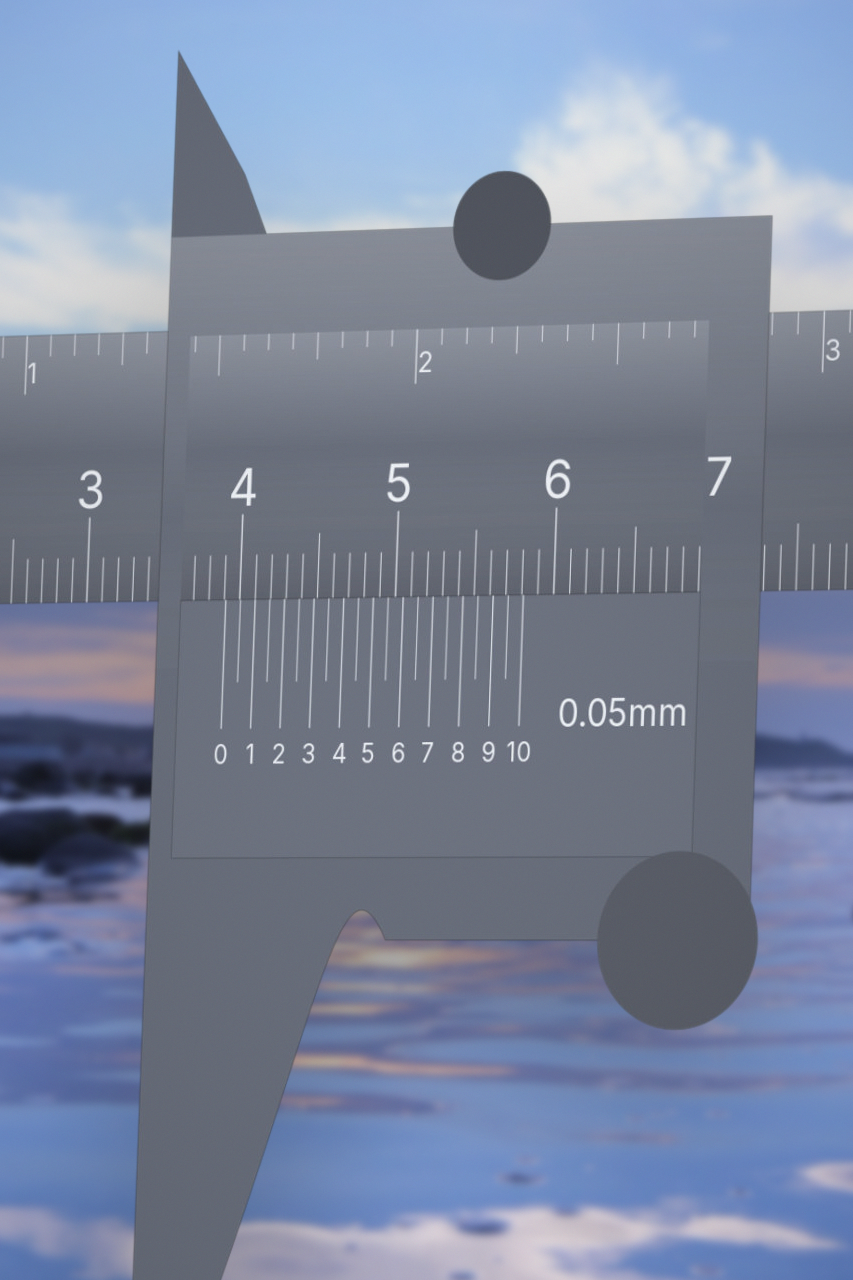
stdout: {"value": 39.1, "unit": "mm"}
